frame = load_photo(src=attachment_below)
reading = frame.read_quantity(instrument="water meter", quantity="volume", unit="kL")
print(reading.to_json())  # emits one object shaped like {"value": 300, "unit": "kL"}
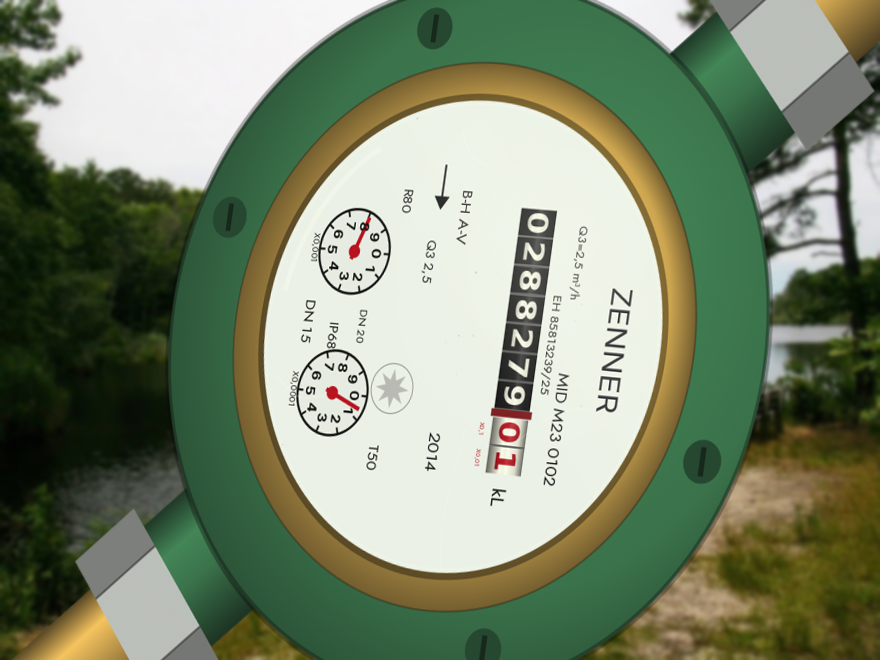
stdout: {"value": 288279.0180, "unit": "kL"}
